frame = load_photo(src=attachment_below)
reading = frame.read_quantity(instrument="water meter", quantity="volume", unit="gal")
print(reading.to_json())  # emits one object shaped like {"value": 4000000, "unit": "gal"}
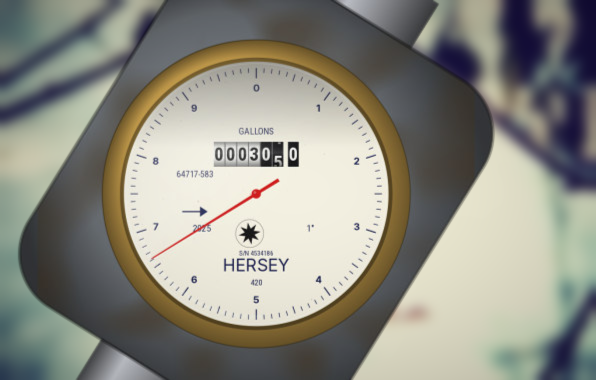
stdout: {"value": 3046.6, "unit": "gal"}
